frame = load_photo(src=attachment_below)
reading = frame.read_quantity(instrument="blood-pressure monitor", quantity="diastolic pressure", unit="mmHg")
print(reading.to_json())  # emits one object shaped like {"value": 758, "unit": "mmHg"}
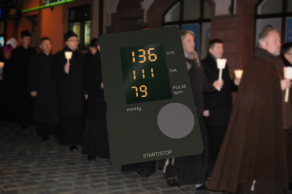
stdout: {"value": 111, "unit": "mmHg"}
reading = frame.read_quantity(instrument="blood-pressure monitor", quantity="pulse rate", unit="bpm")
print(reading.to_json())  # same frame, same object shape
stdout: {"value": 79, "unit": "bpm"}
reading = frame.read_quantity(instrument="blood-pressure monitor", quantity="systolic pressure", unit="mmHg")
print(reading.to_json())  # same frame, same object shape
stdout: {"value": 136, "unit": "mmHg"}
